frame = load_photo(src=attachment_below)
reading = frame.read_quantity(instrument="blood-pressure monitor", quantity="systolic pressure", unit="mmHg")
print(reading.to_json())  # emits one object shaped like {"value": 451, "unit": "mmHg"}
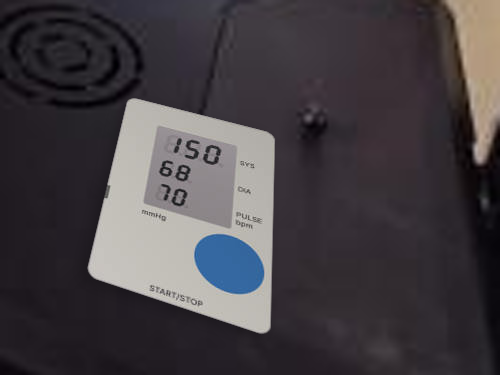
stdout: {"value": 150, "unit": "mmHg"}
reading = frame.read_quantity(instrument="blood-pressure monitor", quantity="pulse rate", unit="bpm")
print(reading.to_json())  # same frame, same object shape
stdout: {"value": 70, "unit": "bpm"}
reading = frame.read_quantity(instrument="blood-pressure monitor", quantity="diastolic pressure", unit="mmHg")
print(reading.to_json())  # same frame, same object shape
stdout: {"value": 68, "unit": "mmHg"}
